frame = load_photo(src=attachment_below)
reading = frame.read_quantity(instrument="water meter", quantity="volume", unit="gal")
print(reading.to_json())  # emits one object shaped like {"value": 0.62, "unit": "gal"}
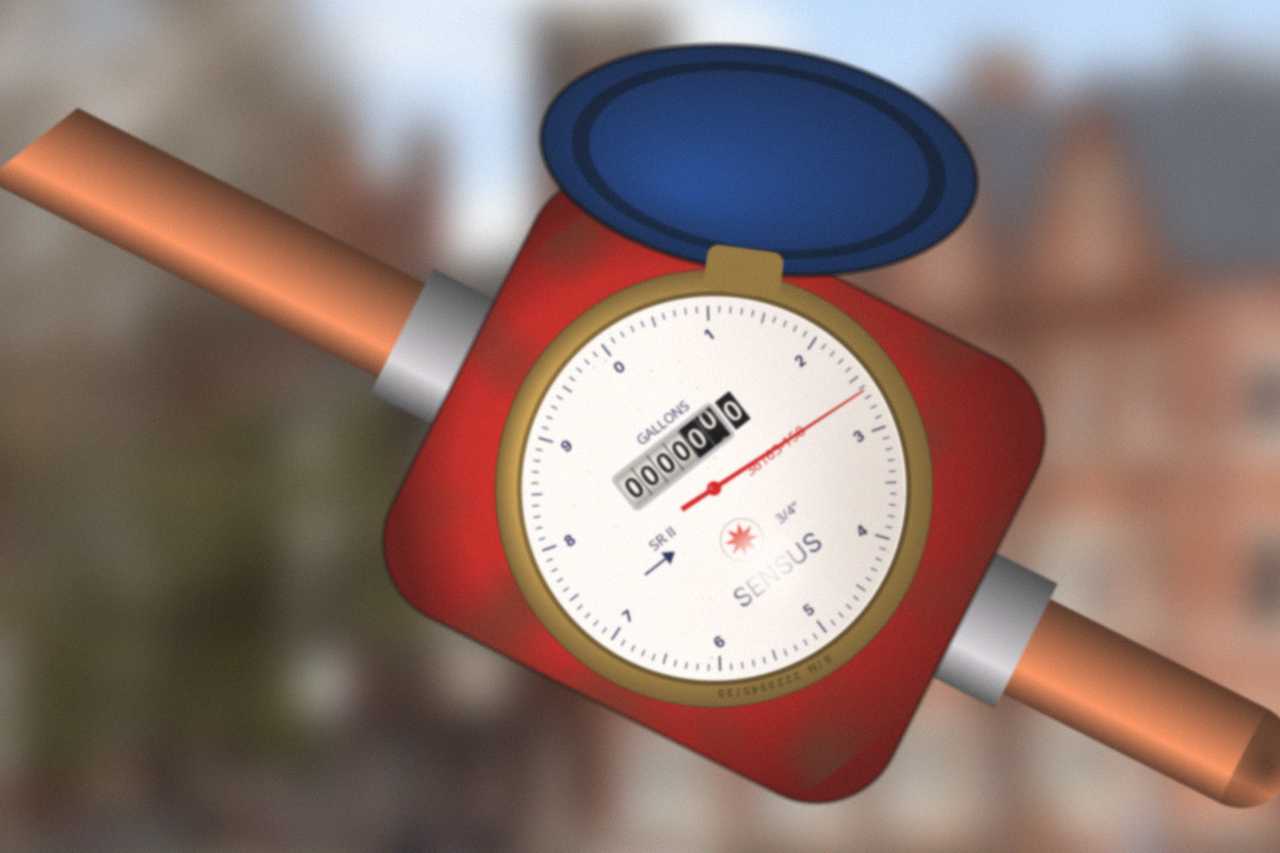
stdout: {"value": 2.6, "unit": "gal"}
